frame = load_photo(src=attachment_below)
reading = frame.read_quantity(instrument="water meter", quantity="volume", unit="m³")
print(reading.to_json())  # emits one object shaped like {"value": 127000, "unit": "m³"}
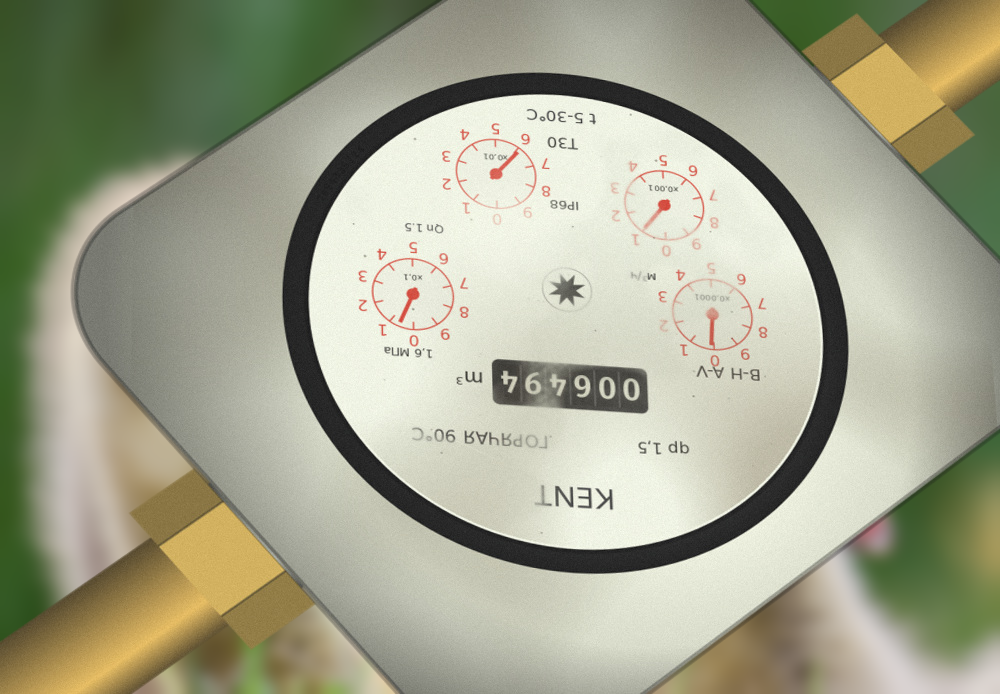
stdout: {"value": 6494.0610, "unit": "m³"}
